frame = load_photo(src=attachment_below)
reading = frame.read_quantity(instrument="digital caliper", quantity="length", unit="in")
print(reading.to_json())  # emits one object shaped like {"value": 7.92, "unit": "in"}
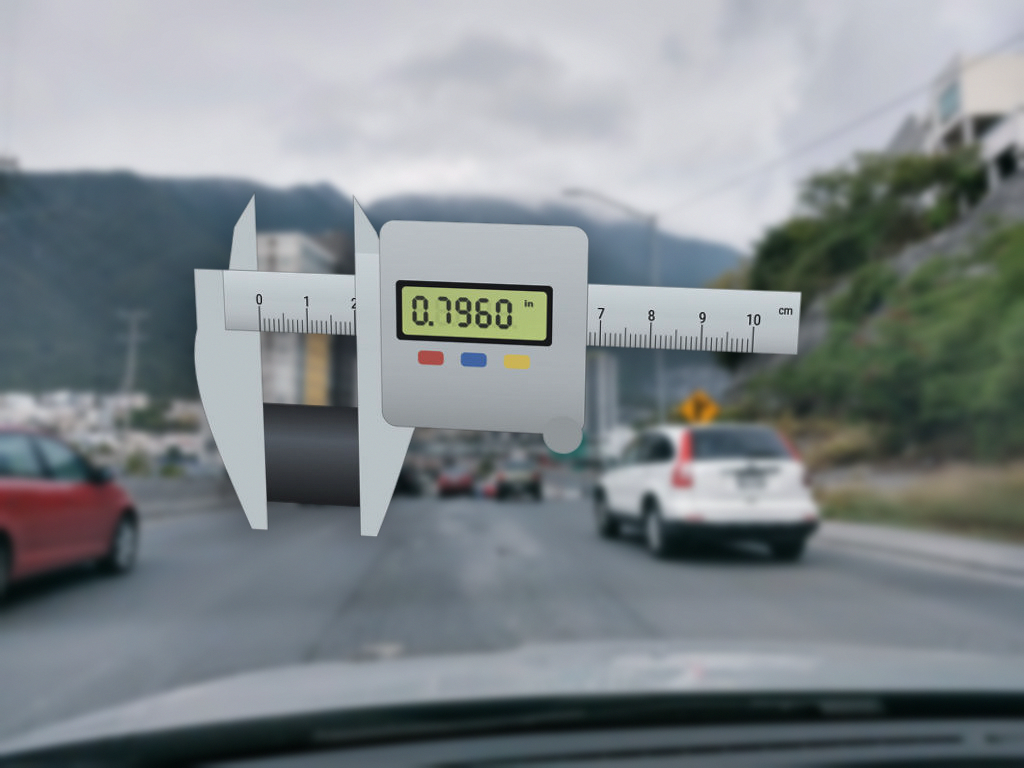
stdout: {"value": 0.7960, "unit": "in"}
